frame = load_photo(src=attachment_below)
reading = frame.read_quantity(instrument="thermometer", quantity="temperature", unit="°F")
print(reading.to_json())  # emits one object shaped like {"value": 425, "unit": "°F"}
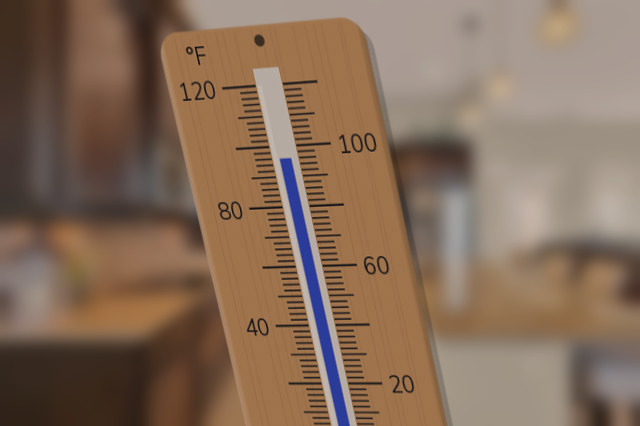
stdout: {"value": 96, "unit": "°F"}
